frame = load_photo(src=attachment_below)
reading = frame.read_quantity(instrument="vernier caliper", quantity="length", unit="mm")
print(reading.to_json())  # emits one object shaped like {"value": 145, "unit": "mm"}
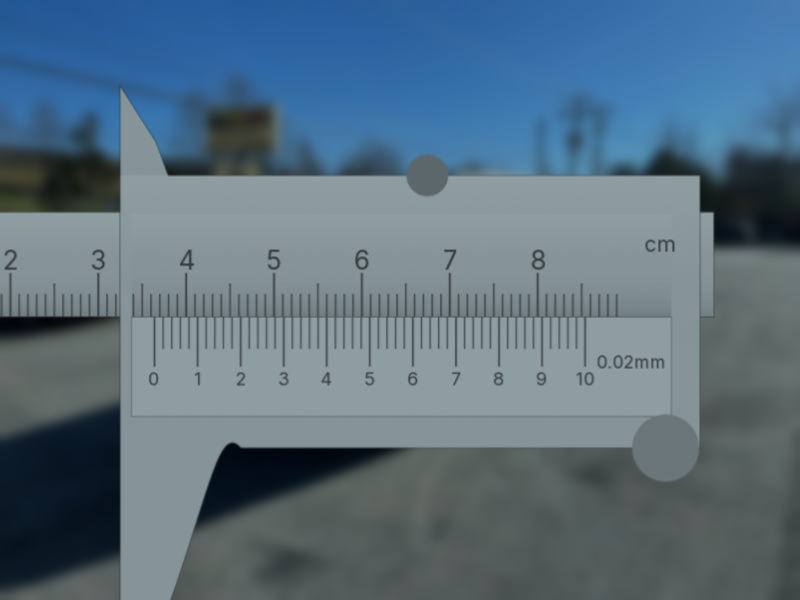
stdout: {"value": 36.4, "unit": "mm"}
